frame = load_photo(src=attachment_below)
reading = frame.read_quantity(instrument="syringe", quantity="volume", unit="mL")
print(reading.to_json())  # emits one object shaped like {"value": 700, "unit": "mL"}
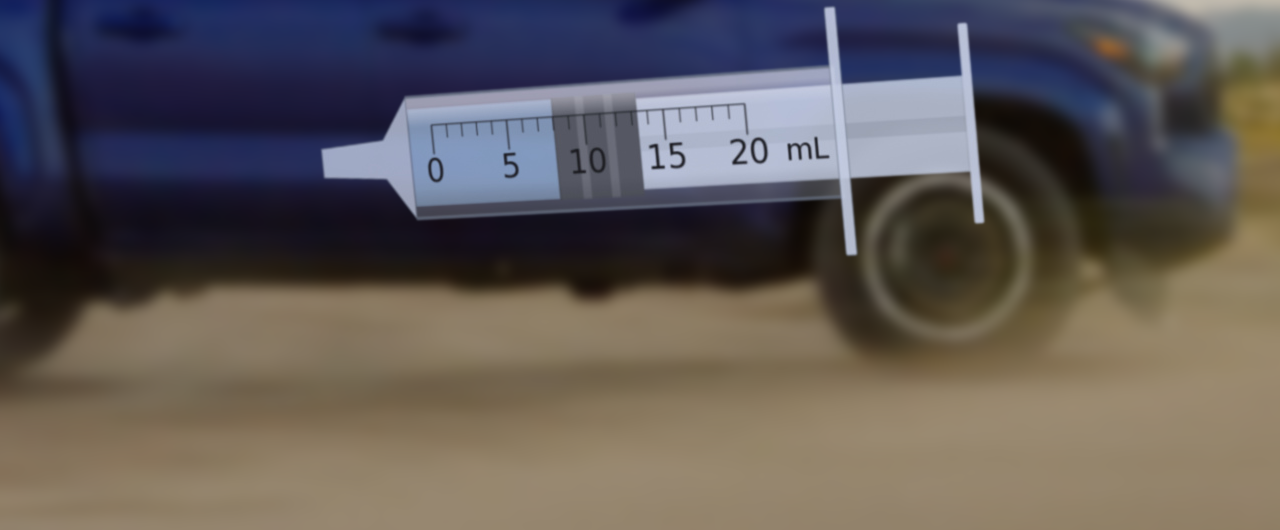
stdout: {"value": 8, "unit": "mL"}
